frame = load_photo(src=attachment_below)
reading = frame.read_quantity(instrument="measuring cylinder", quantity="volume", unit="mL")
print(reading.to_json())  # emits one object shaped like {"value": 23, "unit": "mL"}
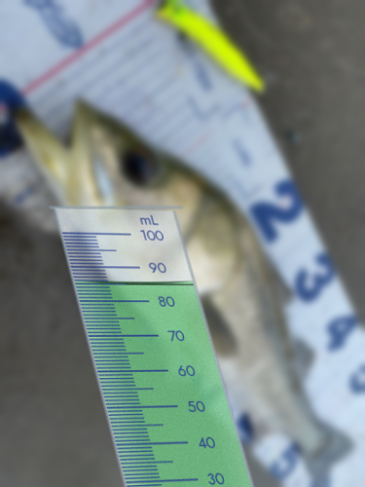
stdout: {"value": 85, "unit": "mL"}
